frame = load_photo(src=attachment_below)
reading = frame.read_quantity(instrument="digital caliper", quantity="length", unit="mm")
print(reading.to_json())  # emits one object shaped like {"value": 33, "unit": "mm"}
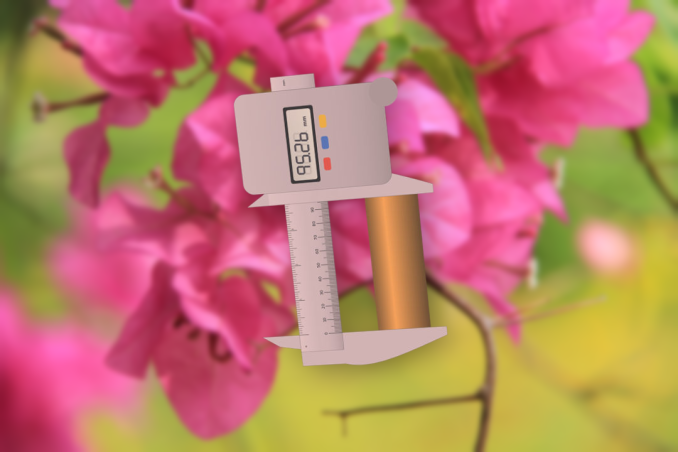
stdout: {"value": 95.26, "unit": "mm"}
